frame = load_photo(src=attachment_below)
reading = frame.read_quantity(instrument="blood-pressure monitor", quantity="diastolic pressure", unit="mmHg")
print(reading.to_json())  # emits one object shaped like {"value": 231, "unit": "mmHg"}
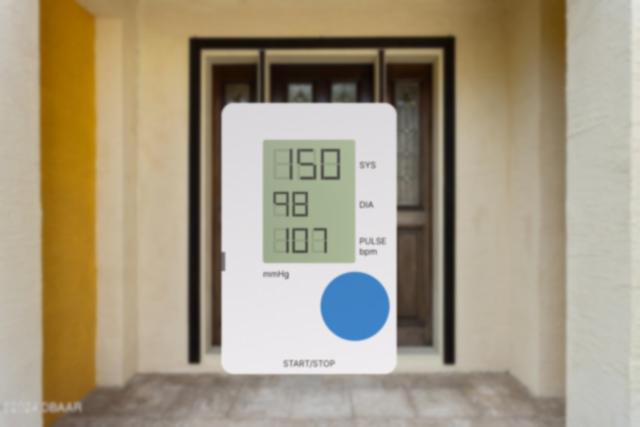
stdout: {"value": 98, "unit": "mmHg"}
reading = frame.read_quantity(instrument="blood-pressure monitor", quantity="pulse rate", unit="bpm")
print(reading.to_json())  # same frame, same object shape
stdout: {"value": 107, "unit": "bpm"}
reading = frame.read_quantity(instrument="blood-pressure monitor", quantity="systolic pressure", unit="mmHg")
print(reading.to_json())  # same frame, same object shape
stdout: {"value": 150, "unit": "mmHg"}
